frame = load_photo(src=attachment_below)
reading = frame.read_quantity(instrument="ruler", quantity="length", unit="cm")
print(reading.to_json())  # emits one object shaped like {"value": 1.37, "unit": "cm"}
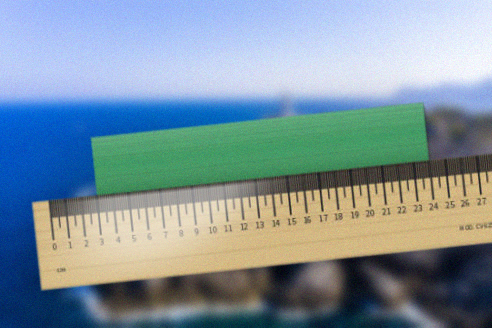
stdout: {"value": 21, "unit": "cm"}
